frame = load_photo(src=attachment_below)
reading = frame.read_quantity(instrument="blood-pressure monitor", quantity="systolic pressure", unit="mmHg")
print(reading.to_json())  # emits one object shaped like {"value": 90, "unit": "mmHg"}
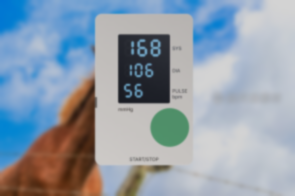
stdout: {"value": 168, "unit": "mmHg"}
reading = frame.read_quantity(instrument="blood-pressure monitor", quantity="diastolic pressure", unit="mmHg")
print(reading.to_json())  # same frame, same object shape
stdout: {"value": 106, "unit": "mmHg"}
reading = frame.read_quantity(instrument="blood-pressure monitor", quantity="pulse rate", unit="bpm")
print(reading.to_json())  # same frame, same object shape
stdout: {"value": 56, "unit": "bpm"}
